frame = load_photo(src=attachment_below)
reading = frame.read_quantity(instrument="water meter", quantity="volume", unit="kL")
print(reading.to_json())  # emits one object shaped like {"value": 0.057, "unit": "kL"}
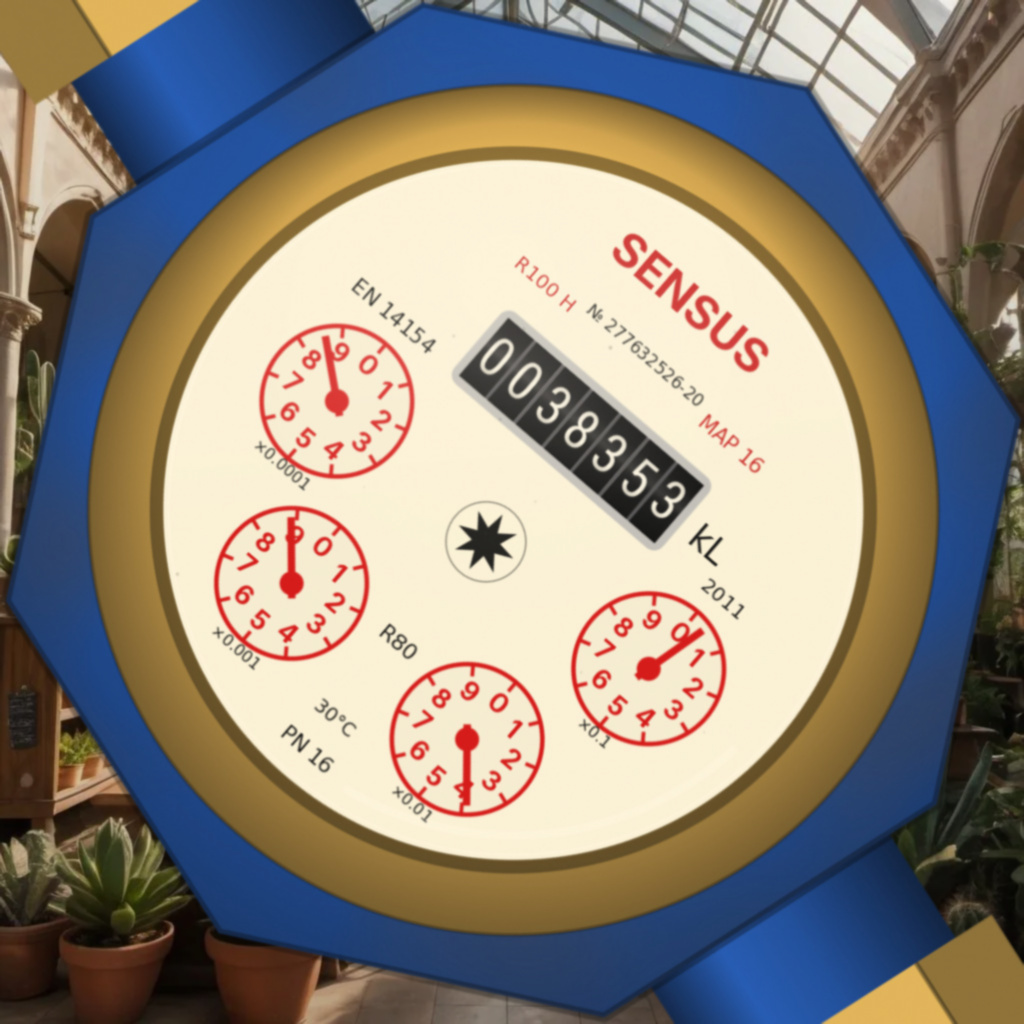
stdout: {"value": 38353.0388, "unit": "kL"}
